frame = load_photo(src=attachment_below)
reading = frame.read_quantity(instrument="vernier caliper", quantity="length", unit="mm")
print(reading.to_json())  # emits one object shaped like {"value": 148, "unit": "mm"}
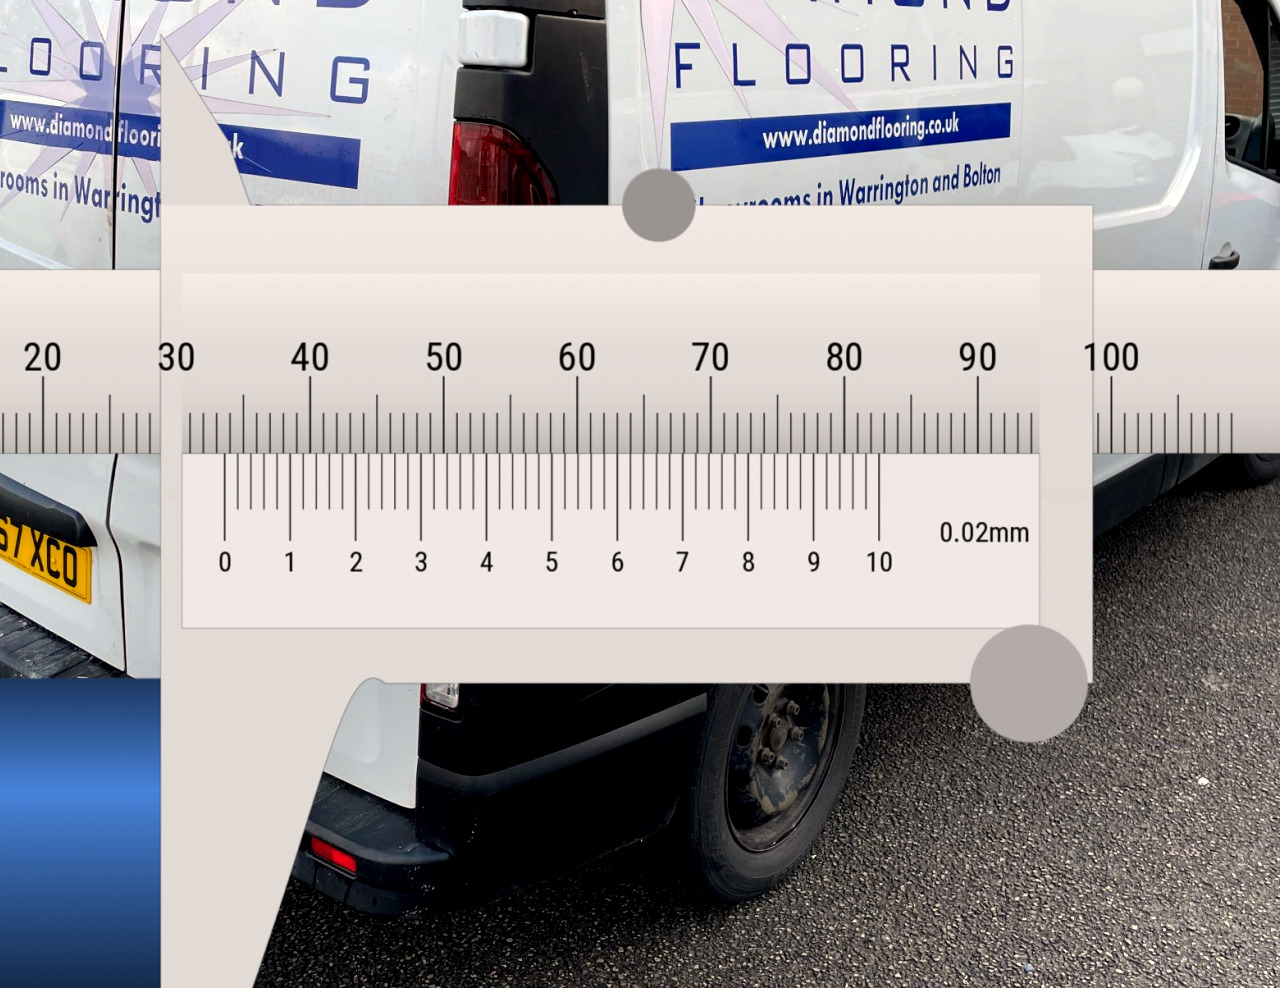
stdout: {"value": 33.6, "unit": "mm"}
